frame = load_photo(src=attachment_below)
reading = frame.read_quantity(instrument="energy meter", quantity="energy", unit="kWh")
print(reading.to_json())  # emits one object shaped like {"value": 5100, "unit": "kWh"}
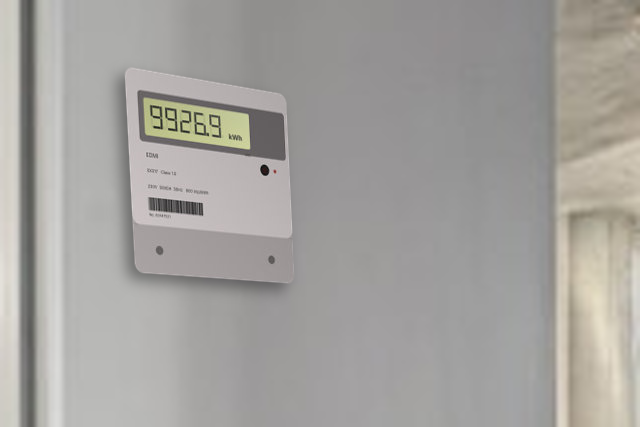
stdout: {"value": 9926.9, "unit": "kWh"}
